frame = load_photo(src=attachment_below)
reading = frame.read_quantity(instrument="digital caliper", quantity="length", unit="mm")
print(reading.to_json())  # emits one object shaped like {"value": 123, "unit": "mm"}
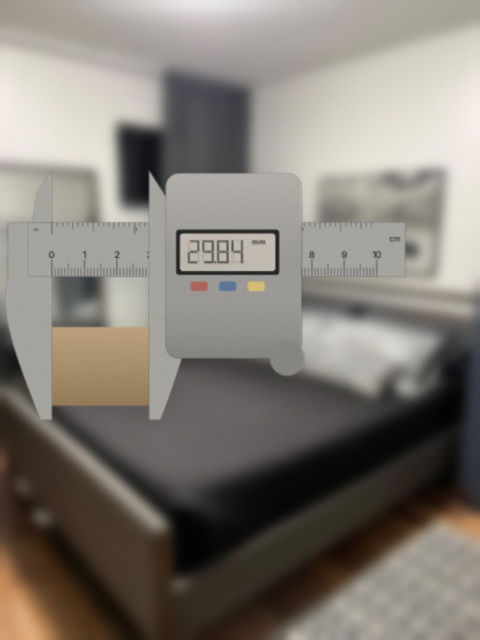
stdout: {"value": 29.84, "unit": "mm"}
